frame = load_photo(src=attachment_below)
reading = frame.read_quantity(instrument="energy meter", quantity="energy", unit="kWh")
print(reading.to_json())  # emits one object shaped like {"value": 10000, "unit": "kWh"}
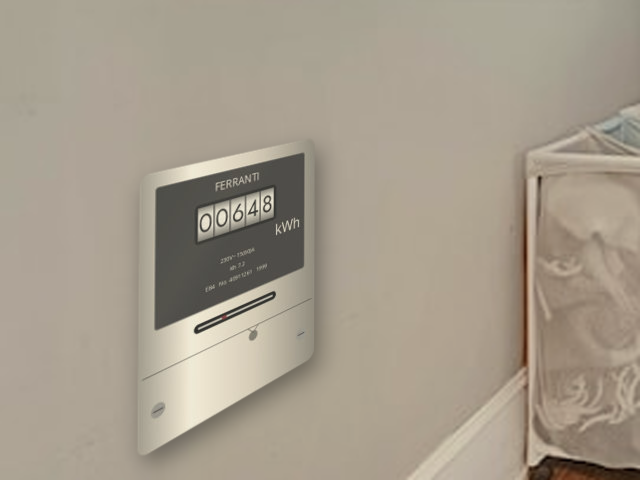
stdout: {"value": 648, "unit": "kWh"}
